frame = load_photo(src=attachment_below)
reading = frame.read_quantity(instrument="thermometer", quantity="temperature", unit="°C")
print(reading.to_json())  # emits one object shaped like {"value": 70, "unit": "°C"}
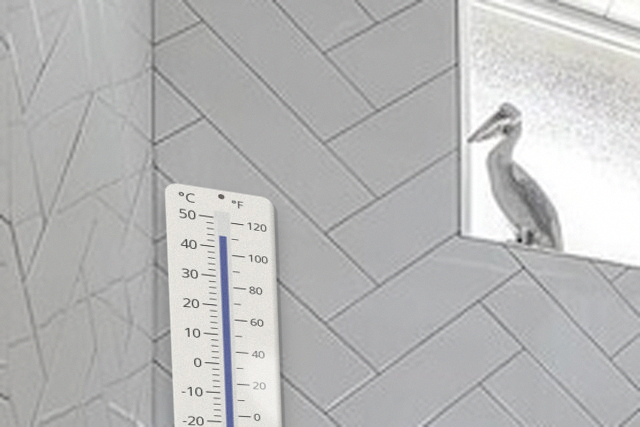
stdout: {"value": 44, "unit": "°C"}
